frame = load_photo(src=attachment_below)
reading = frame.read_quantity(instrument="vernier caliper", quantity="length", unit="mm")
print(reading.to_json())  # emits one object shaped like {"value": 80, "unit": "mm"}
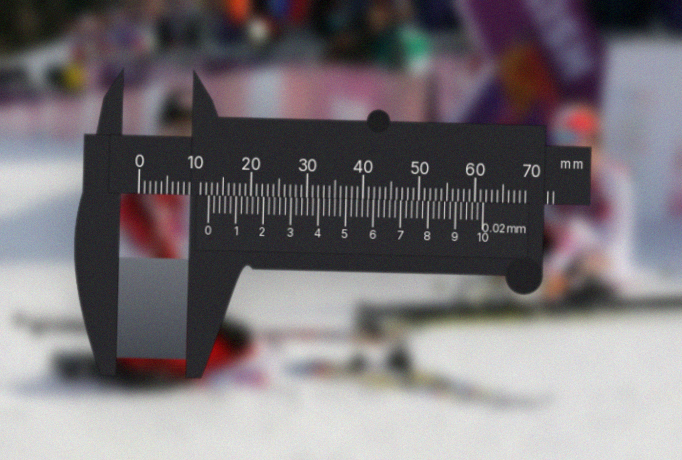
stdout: {"value": 12.5, "unit": "mm"}
